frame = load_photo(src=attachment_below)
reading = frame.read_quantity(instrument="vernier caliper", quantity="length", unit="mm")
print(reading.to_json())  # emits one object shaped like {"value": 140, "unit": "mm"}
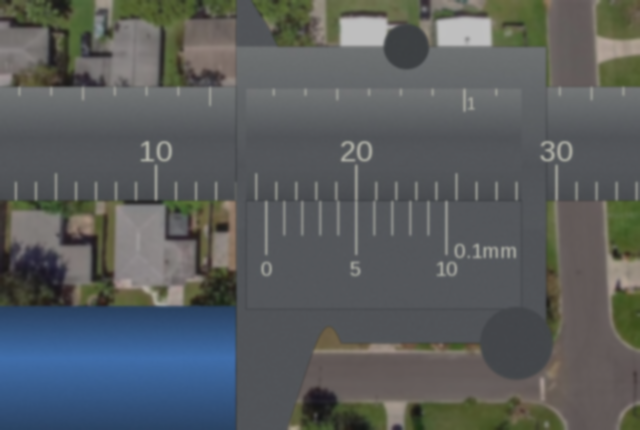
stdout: {"value": 15.5, "unit": "mm"}
